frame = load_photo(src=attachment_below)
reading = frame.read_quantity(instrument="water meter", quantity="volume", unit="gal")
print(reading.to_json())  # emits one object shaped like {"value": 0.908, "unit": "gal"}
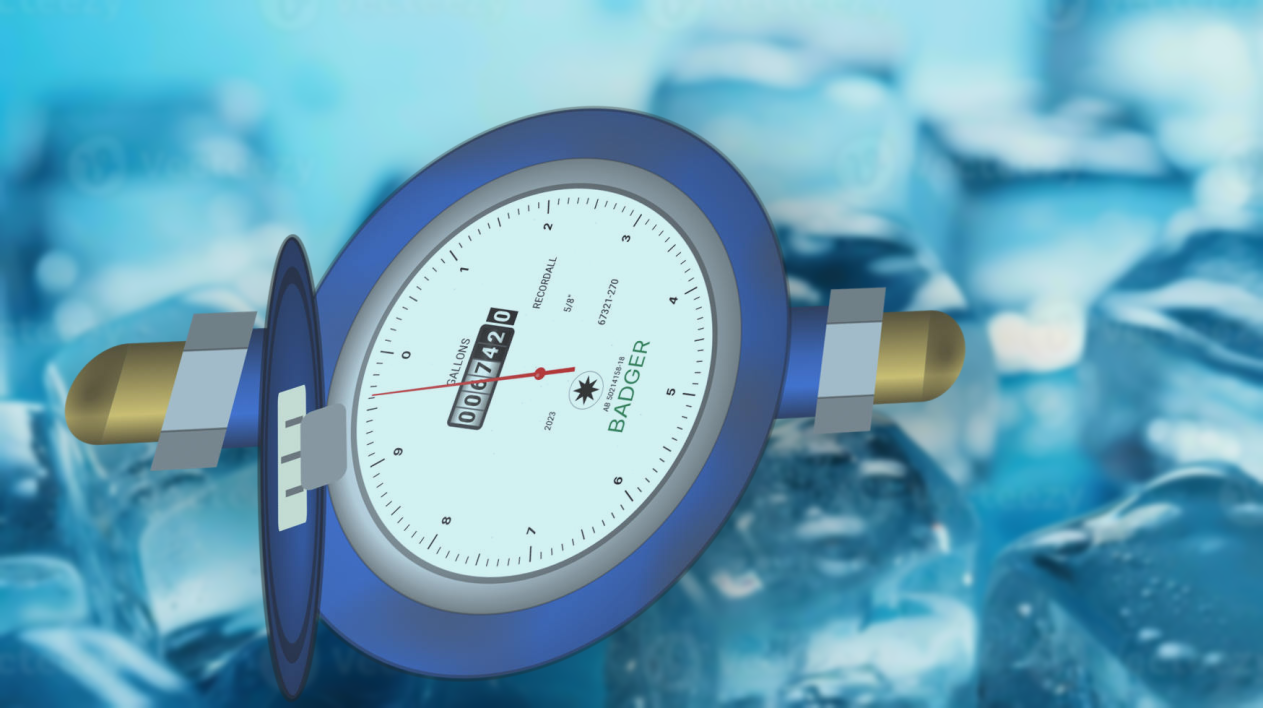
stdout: {"value": 67419.6, "unit": "gal"}
